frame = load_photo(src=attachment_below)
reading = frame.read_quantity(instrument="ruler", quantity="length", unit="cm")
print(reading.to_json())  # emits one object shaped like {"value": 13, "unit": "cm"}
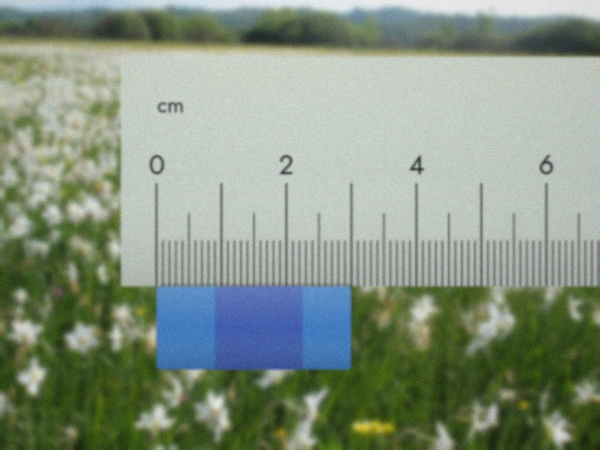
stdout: {"value": 3, "unit": "cm"}
